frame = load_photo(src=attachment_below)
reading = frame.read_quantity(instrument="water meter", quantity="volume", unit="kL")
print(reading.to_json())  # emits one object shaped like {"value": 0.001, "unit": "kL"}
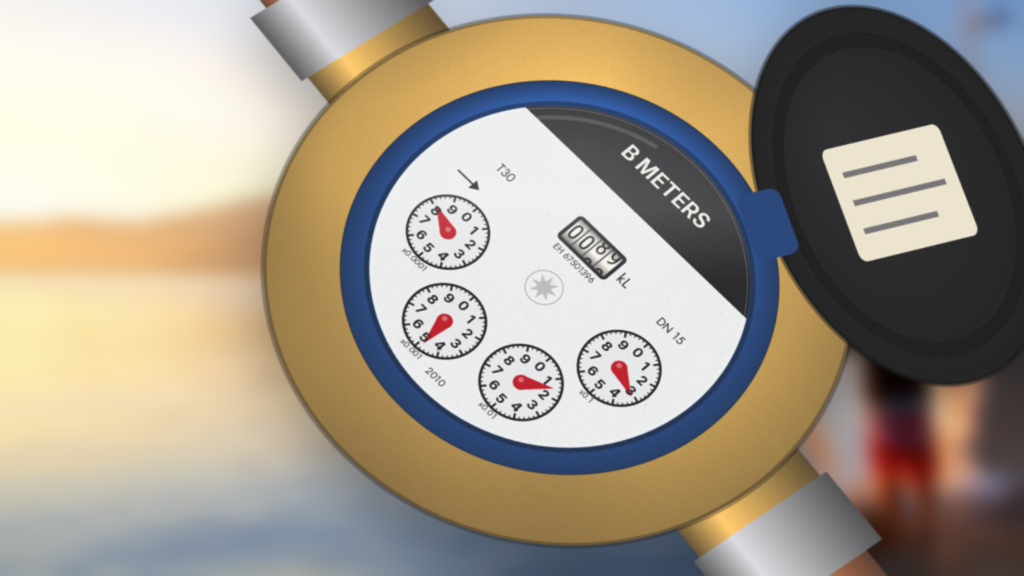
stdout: {"value": 89.3148, "unit": "kL"}
